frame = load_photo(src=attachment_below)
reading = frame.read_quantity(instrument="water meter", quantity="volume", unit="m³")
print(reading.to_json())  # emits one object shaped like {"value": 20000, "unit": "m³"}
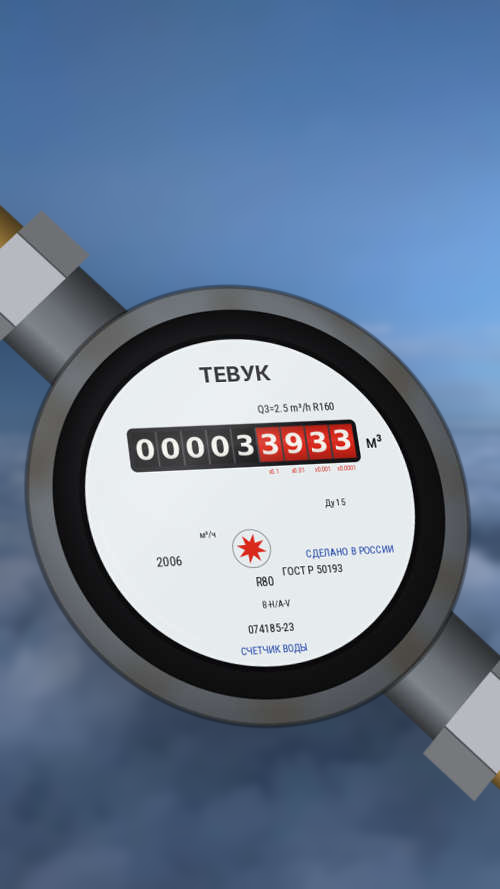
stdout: {"value": 3.3933, "unit": "m³"}
